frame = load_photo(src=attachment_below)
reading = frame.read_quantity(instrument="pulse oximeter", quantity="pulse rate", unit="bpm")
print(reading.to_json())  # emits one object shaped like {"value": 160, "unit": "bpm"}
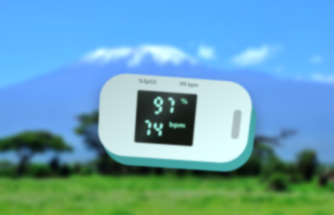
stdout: {"value": 74, "unit": "bpm"}
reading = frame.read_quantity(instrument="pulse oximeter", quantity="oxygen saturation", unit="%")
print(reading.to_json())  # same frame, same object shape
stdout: {"value": 97, "unit": "%"}
